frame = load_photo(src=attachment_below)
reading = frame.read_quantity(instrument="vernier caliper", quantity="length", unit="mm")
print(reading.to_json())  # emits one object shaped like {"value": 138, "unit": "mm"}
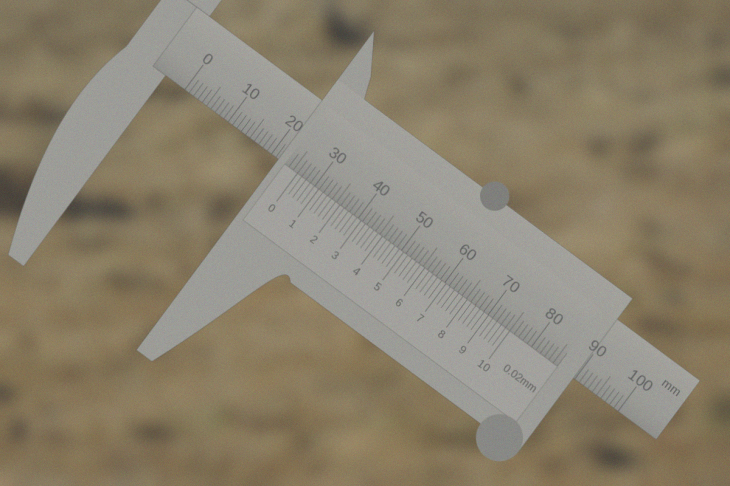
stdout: {"value": 26.0, "unit": "mm"}
